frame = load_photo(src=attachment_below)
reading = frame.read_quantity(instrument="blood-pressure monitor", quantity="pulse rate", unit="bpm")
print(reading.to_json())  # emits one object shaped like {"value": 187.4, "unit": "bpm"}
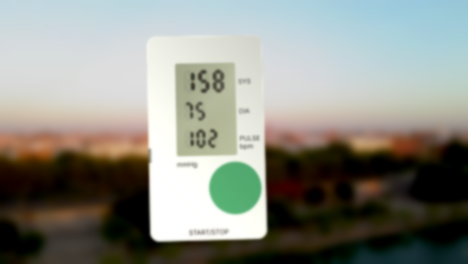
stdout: {"value": 102, "unit": "bpm"}
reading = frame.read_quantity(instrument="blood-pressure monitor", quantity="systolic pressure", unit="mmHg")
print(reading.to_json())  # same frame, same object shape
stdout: {"value": 158, "unit": "mmHg"}
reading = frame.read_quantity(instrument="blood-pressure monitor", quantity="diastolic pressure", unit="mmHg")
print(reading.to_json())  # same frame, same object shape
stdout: {"value": 75, "unit": "mmHg"}
